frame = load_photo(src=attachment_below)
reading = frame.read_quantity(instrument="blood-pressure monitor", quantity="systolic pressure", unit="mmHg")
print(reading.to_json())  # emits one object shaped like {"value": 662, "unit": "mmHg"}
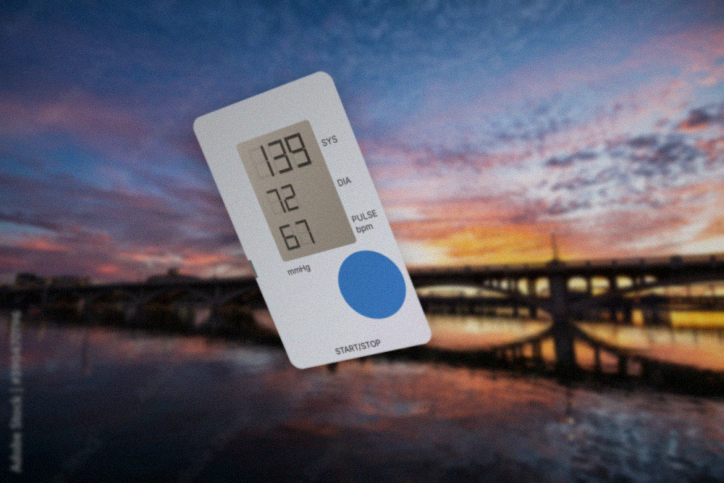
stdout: {"value": 139, "unit": "mmHg"}
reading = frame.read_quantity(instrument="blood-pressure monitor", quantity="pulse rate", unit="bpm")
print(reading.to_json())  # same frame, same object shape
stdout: {"value": 67, "unit": "bpm"}
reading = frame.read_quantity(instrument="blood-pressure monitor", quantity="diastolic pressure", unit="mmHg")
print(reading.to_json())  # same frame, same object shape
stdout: {"value": 72, "unit": "mmHg"}
